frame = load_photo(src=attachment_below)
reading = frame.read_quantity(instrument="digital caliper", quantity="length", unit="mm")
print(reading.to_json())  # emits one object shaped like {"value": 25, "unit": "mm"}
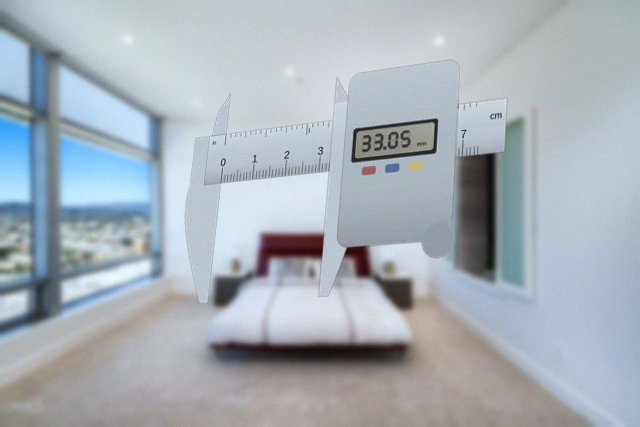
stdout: {"value": 33.05, "unit": "mm"}
